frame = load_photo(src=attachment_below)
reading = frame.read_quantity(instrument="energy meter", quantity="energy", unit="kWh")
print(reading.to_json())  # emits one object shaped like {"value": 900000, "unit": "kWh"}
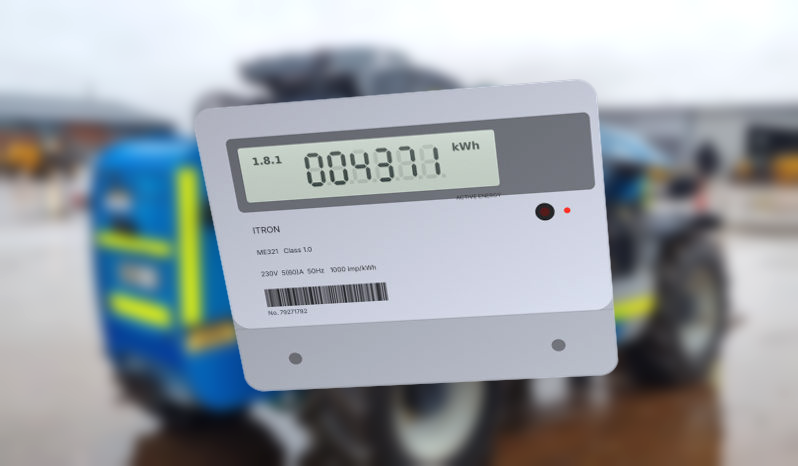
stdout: {"value": 4371, "unit": "kWh"}
